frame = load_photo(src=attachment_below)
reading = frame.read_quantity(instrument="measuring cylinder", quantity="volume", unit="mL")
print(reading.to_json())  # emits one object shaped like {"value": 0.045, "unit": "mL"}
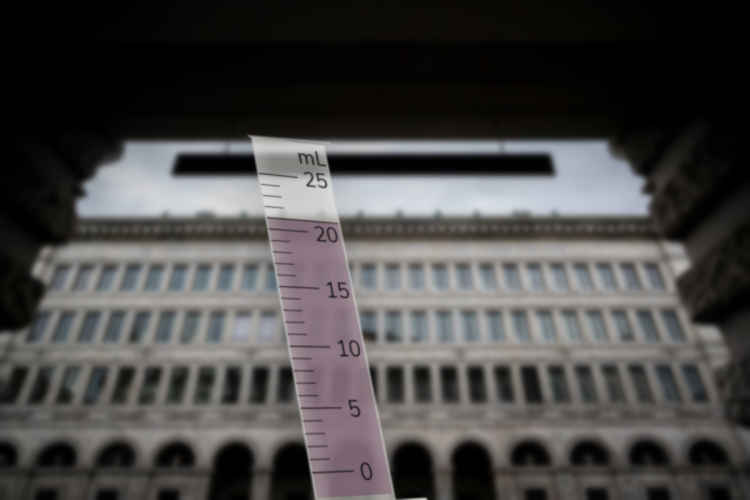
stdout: {"value": 21, "unit": "mL"}
